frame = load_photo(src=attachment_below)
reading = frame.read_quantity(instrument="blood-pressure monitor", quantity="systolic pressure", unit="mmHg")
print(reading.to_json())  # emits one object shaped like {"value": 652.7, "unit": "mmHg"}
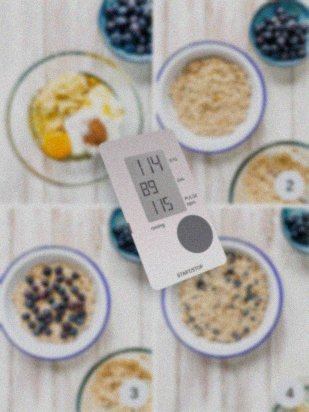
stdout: {"value": 114, "unit": "mmHg"}
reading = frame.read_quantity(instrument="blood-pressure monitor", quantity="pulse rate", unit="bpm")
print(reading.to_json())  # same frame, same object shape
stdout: {"value": 115, "unit": "bpm"}
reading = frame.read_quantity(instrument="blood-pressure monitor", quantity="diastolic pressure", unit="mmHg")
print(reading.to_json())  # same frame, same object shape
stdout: {"value": 89, "unit": "mmHg"}
